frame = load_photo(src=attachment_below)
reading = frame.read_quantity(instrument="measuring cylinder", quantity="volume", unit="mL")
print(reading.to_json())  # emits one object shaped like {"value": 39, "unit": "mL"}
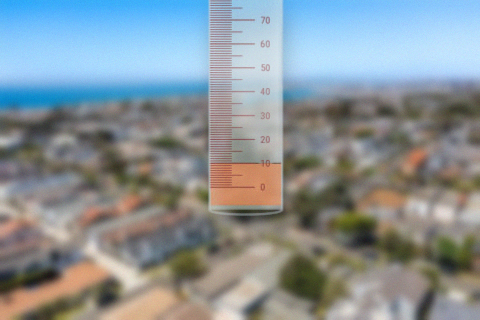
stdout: {"value": 10, "unit": "mL"}
